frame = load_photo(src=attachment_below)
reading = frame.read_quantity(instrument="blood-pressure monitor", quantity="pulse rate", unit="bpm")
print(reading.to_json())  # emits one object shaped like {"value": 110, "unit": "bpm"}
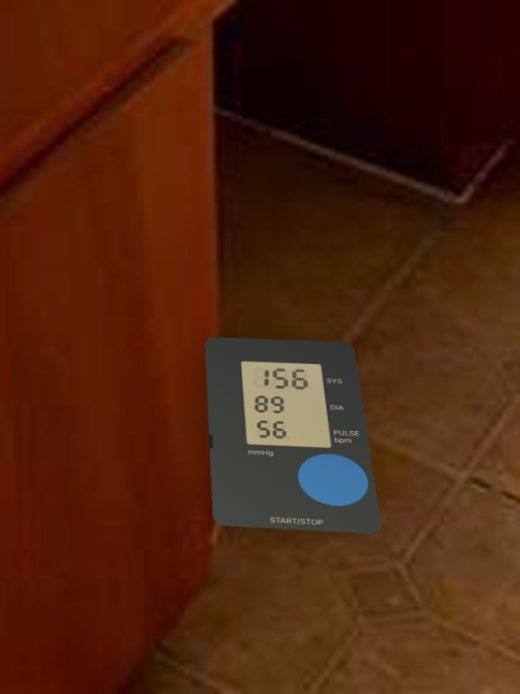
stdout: {"value": 56, "unit": "bpm"}
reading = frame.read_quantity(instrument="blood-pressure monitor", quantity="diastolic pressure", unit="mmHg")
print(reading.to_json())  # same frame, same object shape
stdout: {"value": 89, "unit": "mmHg"}
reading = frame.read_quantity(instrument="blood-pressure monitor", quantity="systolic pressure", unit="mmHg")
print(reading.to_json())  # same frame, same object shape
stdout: {"value": 156, "unit": "mmHg"}
